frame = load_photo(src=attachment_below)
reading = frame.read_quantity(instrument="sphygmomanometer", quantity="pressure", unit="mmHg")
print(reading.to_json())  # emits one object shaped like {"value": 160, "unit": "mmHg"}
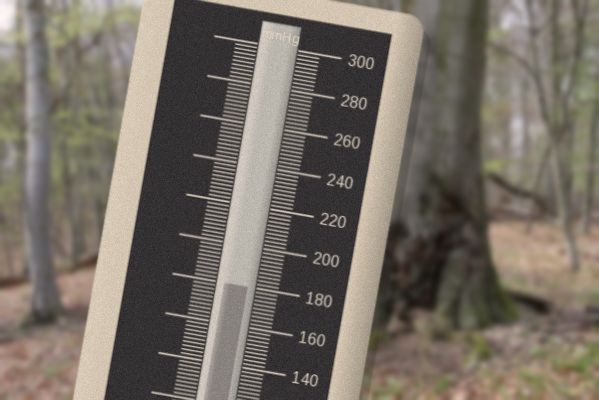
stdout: {"value": 180, "unit": "mmHg"}
